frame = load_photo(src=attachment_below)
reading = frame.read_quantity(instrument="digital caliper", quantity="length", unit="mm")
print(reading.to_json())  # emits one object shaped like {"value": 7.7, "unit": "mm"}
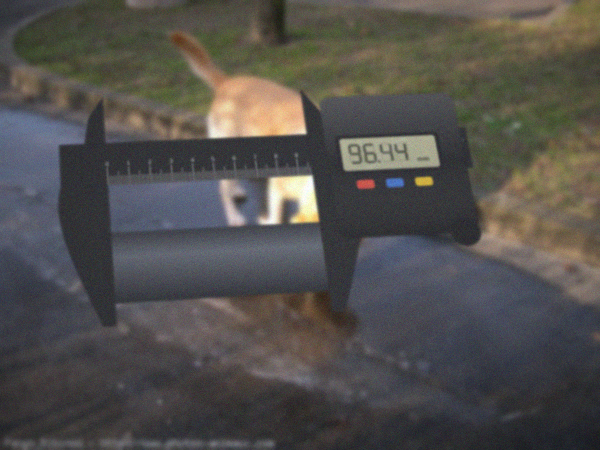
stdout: {"value": 96.44, "unit": "mm"}
